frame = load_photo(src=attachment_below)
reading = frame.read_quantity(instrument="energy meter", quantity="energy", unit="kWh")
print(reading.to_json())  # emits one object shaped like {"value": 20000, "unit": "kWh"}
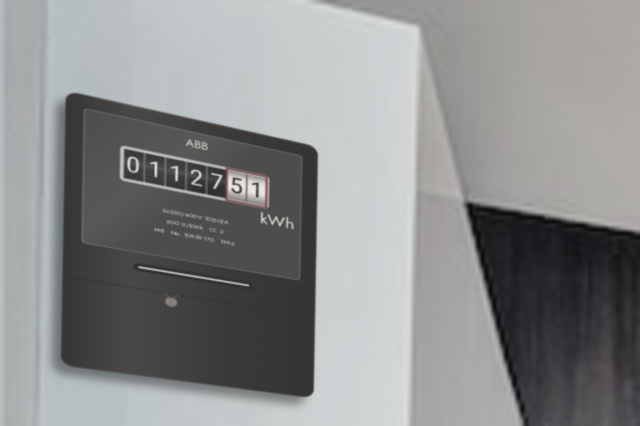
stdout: {"value": 1127.51, "unit": "kWh"}
